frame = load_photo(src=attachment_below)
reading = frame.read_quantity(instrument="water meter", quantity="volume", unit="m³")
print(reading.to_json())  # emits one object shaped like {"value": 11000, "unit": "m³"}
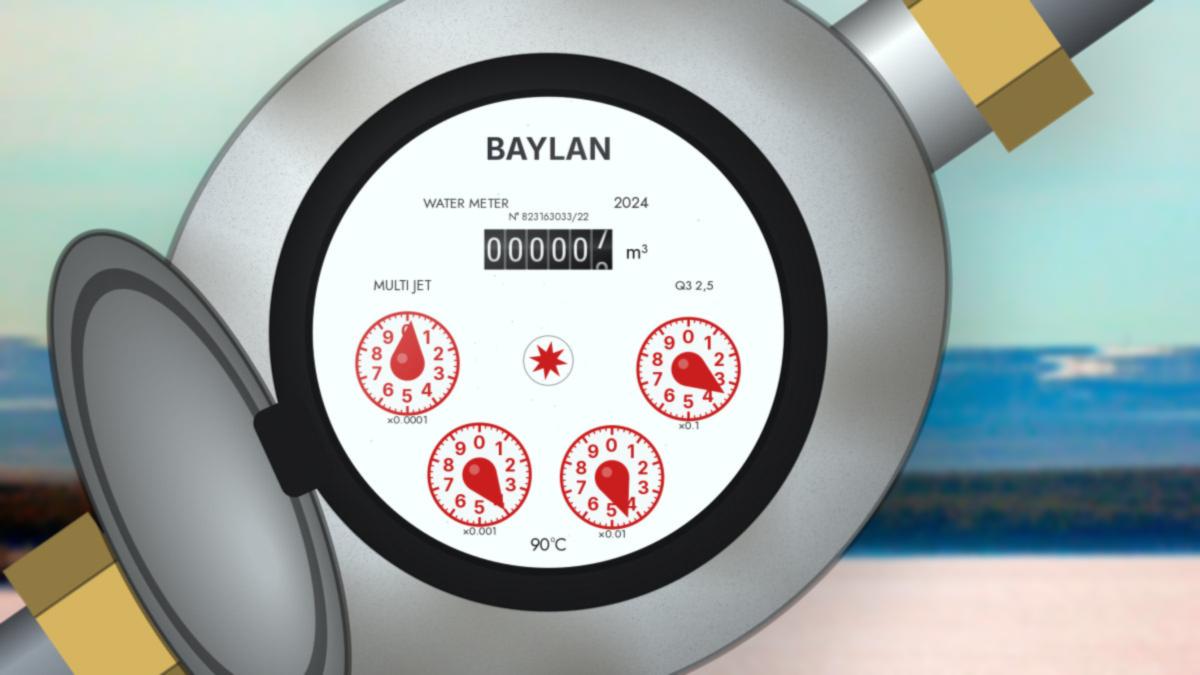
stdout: {"value": 7.3440, "unit": "m³"}
